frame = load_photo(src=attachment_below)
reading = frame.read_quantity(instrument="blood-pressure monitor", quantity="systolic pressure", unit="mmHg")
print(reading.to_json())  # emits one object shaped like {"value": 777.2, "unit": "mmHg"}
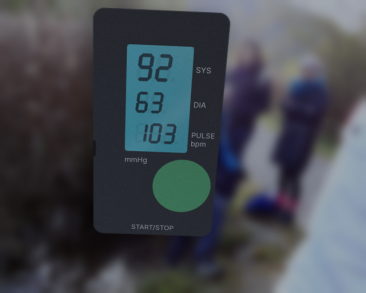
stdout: {"value": 92, "unit": "mmHg"}
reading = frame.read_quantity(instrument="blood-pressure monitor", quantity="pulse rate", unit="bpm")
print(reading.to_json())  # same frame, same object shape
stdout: {"value": 103, "unit": "bpm"}
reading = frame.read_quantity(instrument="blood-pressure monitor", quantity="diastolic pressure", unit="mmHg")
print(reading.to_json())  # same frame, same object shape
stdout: {"value": 63, "unit": "mmHg"}
